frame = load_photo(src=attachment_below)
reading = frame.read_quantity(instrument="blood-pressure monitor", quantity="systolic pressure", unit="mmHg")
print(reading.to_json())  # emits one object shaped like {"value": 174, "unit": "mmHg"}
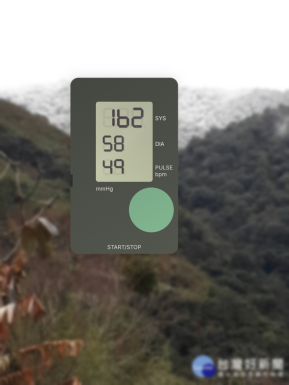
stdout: {"value": 162, "unit": "mmHg"}
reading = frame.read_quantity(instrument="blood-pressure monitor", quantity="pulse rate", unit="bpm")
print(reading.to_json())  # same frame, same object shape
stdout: {"value": 49, "unit": "bpm"}
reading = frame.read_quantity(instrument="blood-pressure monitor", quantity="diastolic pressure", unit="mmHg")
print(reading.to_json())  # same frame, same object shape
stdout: {"value": 58, "unit": "mmHg"}
